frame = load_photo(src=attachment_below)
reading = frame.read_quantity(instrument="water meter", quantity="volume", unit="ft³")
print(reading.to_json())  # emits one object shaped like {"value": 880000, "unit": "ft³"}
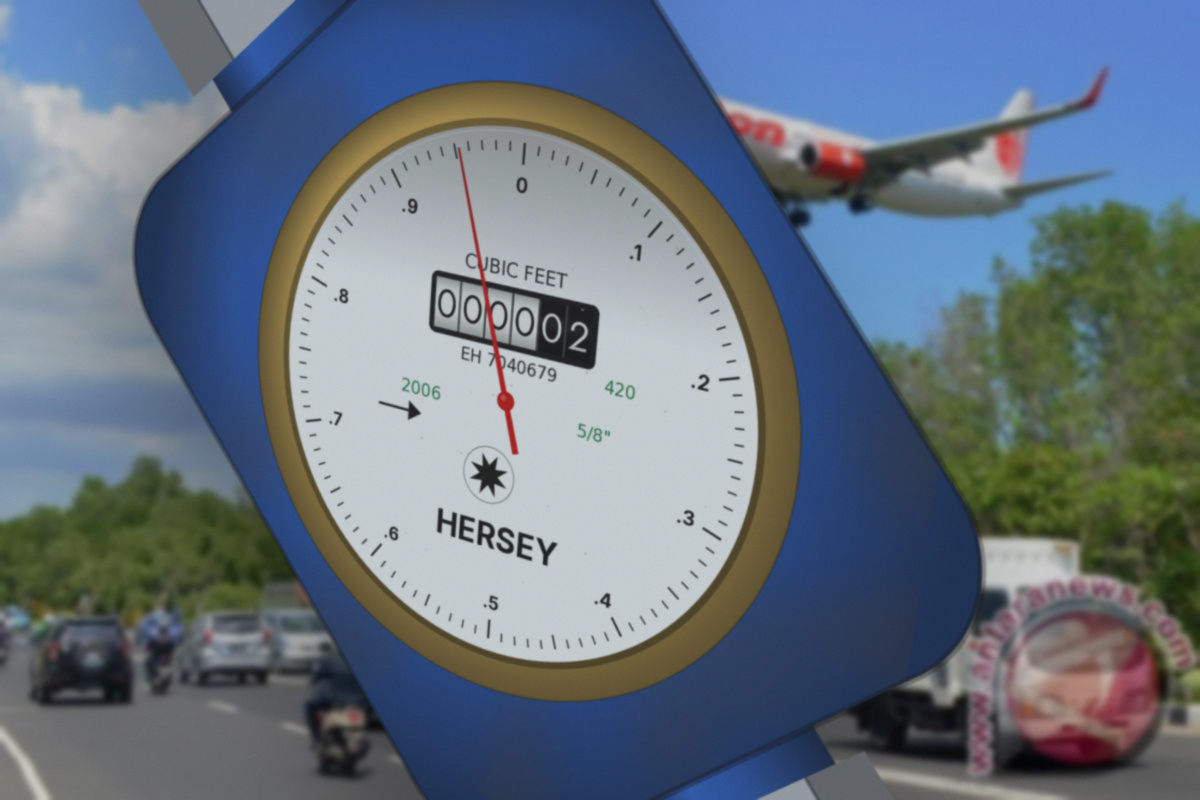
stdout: {"value": 1.95, "unit": "ft³"}
